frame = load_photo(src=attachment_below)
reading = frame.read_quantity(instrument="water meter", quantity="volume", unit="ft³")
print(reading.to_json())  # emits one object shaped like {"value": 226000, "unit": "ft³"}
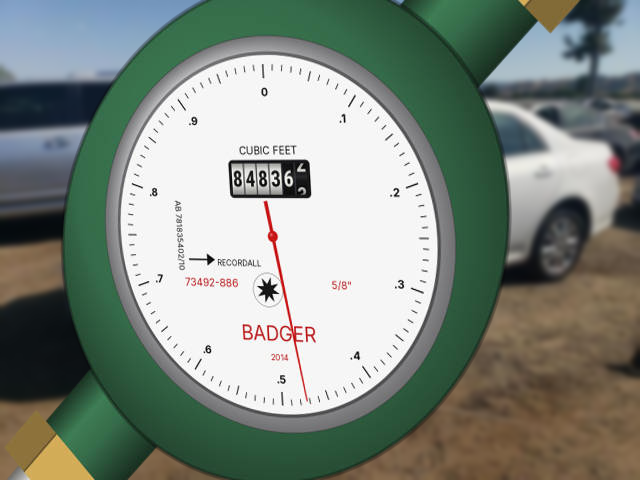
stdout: {"value": 848362.47, "unit": "ft³"}
